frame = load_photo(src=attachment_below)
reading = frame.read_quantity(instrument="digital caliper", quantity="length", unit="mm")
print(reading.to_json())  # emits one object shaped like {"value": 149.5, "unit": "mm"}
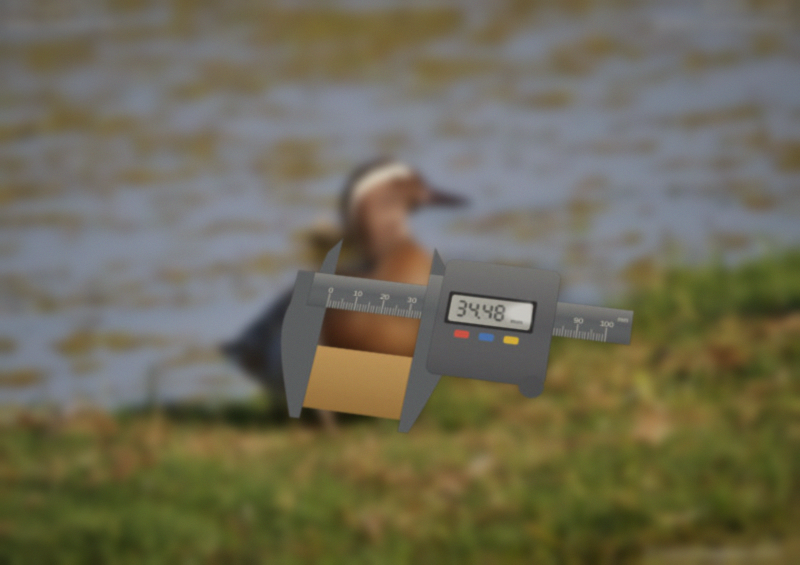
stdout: {"value": 34.48, "unit": "mm"}
